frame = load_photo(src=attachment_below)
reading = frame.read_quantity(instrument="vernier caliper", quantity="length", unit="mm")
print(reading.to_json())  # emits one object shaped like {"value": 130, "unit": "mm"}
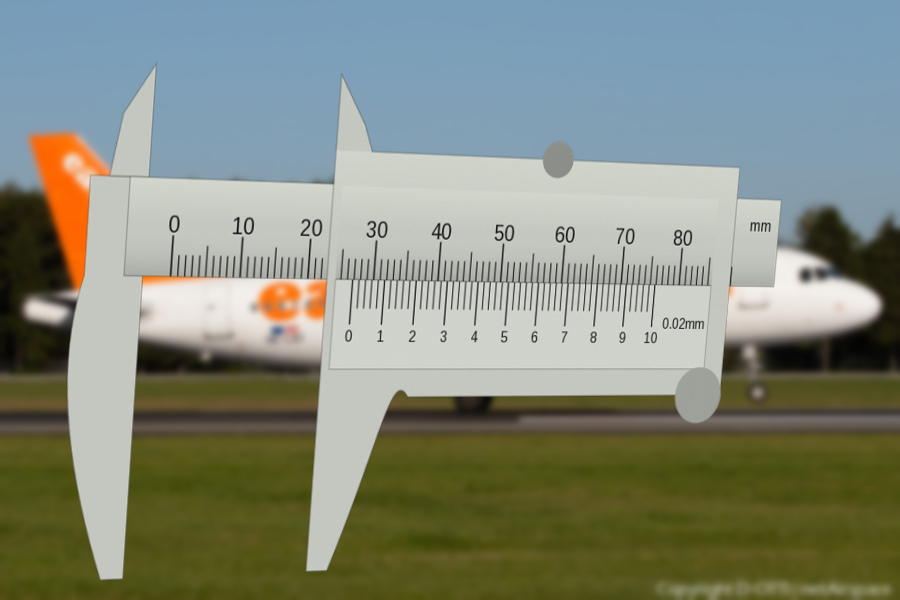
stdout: {"value": 26.8, "unit": "mm"}
